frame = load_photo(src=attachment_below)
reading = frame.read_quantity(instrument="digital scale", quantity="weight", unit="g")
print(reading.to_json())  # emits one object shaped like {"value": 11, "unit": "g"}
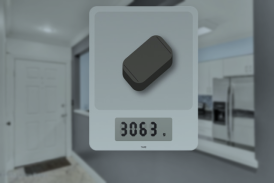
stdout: {"value": 3063, "unit": "g"}
